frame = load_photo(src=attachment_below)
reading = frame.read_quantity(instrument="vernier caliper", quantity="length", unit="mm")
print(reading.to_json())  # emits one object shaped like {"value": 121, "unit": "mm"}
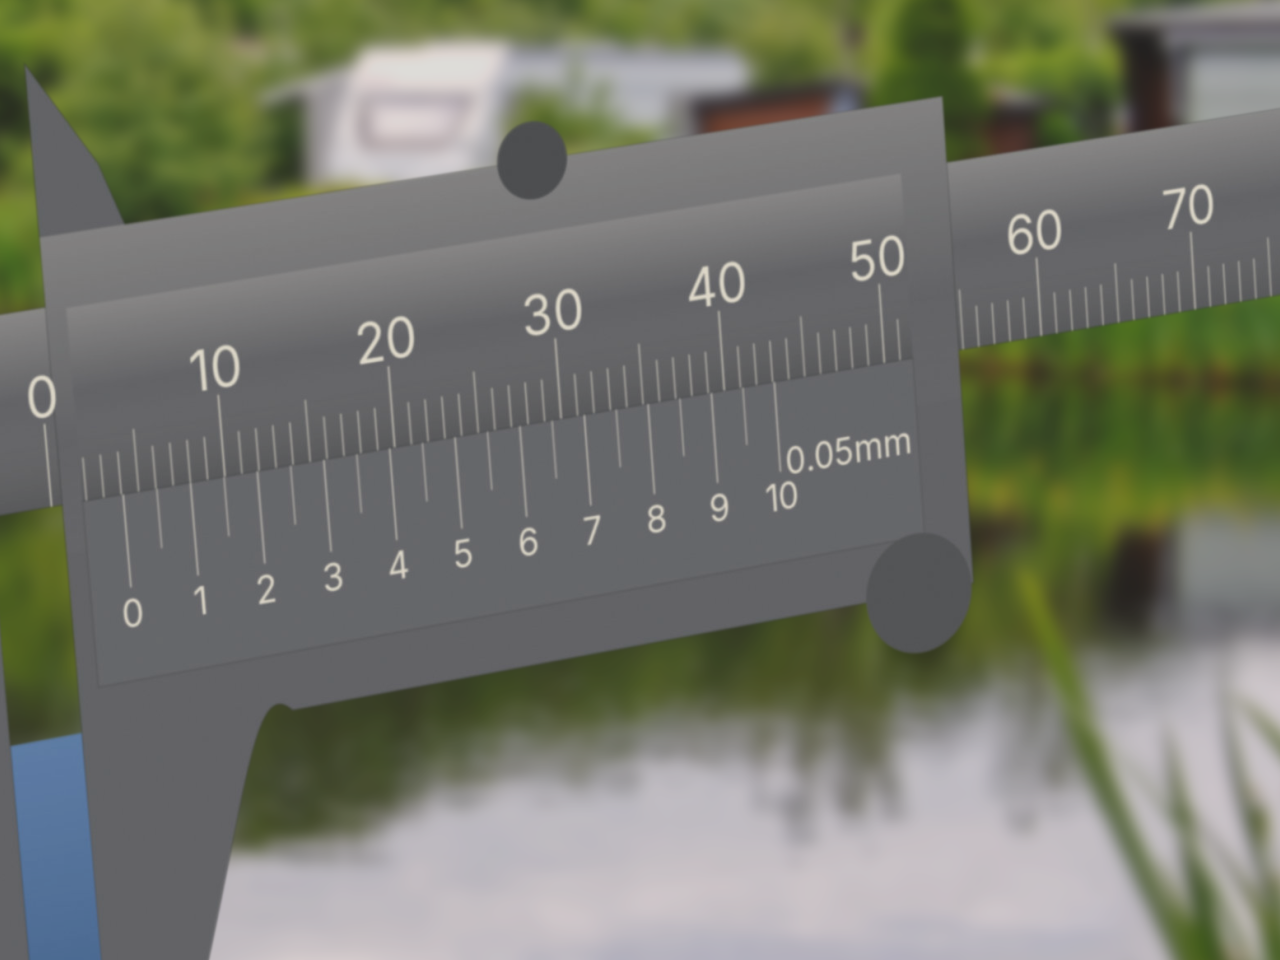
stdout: {"value": 4.1, "unit": "mm"}
